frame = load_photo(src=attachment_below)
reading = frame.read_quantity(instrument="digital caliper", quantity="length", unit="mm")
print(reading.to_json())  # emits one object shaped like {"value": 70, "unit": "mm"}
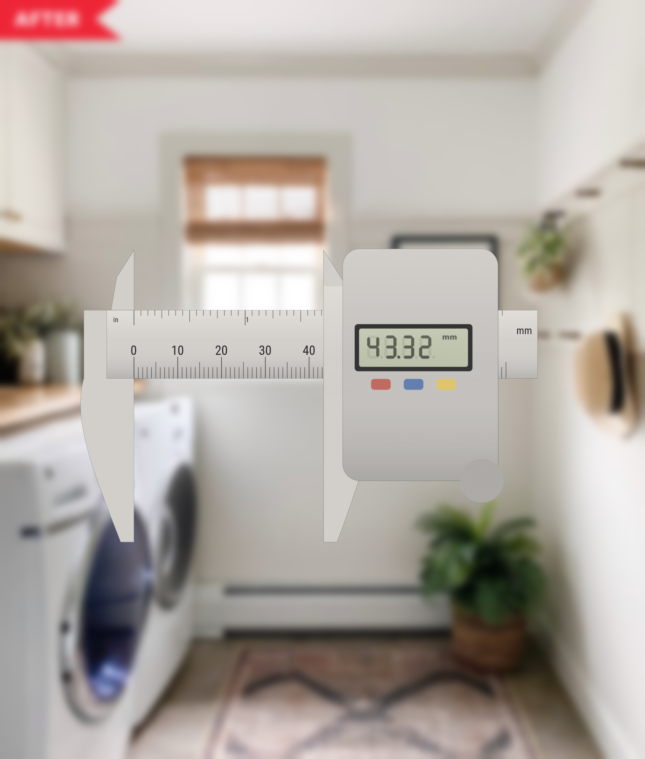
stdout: {"value": 43.32, "unit": "mm"}
